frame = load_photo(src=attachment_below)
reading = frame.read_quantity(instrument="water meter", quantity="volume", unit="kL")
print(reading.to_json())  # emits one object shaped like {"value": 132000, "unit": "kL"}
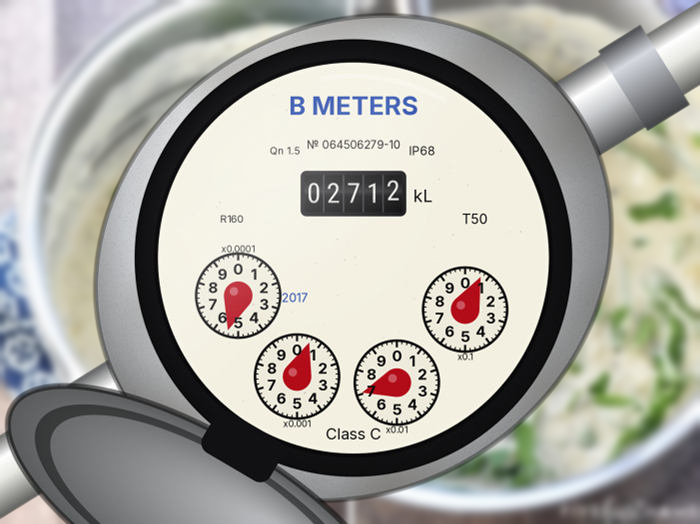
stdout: {"value": 2712.0705, "unit": "kL"}
